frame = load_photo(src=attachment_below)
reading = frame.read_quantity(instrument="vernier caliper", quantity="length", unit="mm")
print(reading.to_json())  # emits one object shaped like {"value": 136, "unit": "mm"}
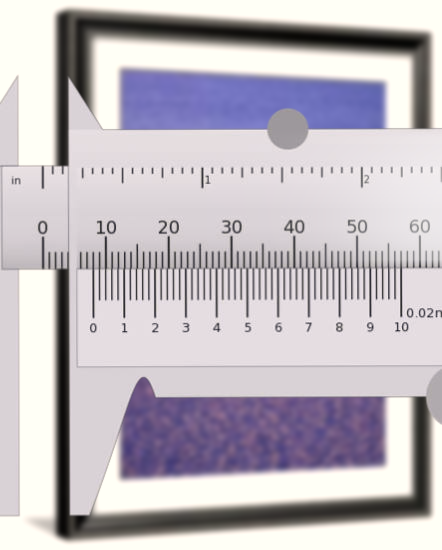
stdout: {"value": 8.0, "unit": "mm"}
